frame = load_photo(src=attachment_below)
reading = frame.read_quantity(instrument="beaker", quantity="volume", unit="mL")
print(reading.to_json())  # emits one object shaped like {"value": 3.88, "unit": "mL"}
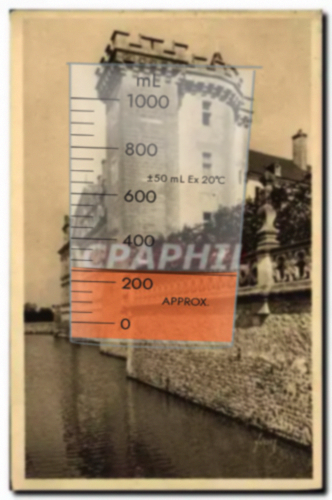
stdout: {"value": 250, "unit": "mL"}
